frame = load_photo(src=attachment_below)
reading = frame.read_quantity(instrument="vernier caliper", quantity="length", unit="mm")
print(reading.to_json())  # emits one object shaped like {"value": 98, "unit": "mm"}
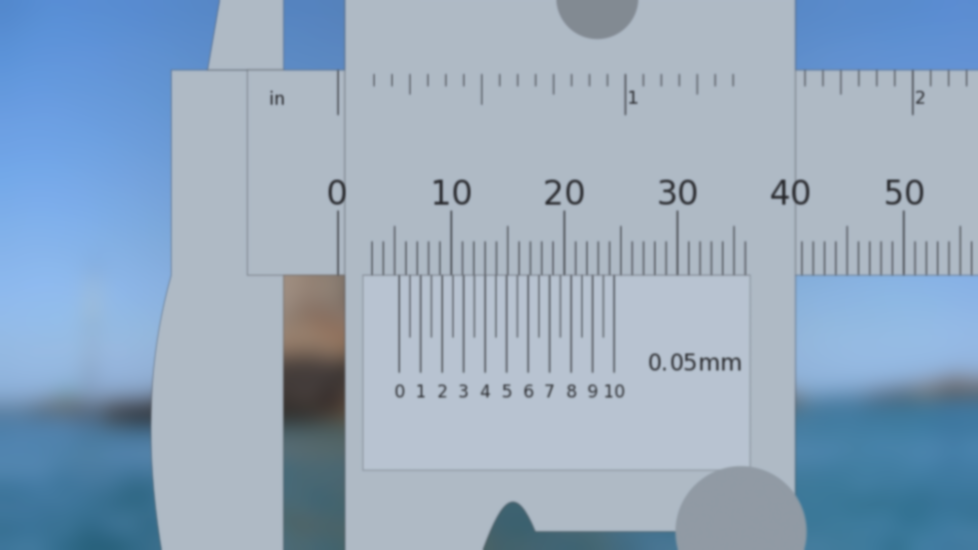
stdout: {"value": 5.4, "unit": "mm"}
